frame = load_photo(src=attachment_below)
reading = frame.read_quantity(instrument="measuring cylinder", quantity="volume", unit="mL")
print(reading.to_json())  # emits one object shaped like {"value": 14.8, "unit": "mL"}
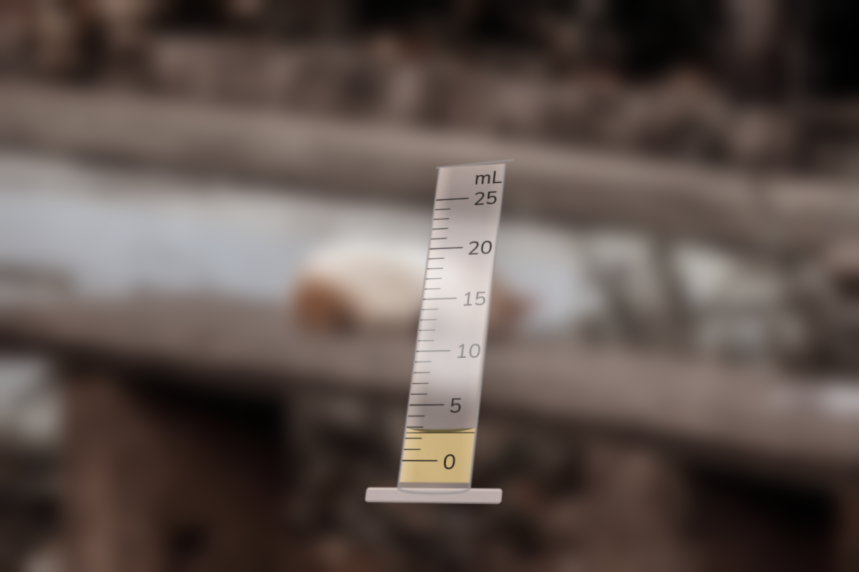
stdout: {"value": 2.5, "unit": "mL"}
